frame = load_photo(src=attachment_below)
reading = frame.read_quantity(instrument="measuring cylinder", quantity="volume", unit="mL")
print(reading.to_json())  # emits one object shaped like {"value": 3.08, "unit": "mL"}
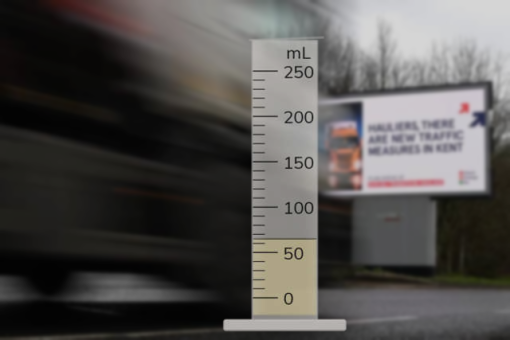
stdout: {"value": 65, "unit": "mL"}
